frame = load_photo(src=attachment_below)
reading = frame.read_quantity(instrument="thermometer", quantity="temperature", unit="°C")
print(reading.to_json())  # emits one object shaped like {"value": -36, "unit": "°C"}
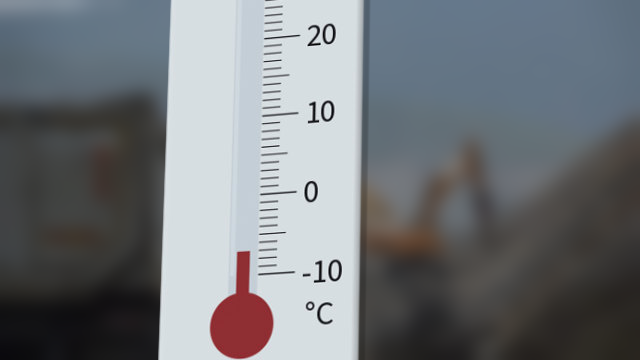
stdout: {"value": -7, "unit": "°C"}
